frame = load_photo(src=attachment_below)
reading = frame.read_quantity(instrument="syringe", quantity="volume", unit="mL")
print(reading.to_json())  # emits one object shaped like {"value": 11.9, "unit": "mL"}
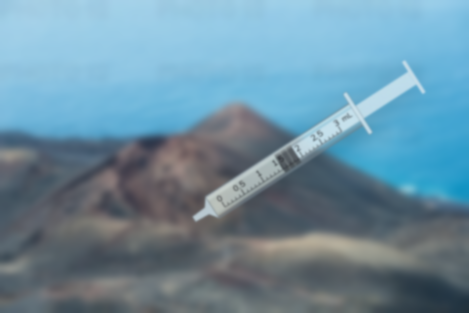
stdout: {"value": 1.5, "unit": "mL"}
